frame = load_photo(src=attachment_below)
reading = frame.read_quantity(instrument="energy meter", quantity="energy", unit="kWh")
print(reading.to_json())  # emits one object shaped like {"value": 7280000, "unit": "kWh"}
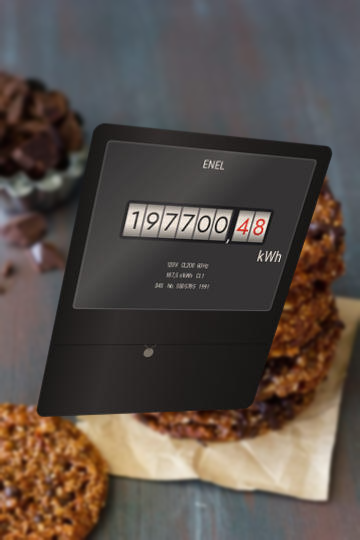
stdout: {"value": 197700.48, "unit": "kWh"}
